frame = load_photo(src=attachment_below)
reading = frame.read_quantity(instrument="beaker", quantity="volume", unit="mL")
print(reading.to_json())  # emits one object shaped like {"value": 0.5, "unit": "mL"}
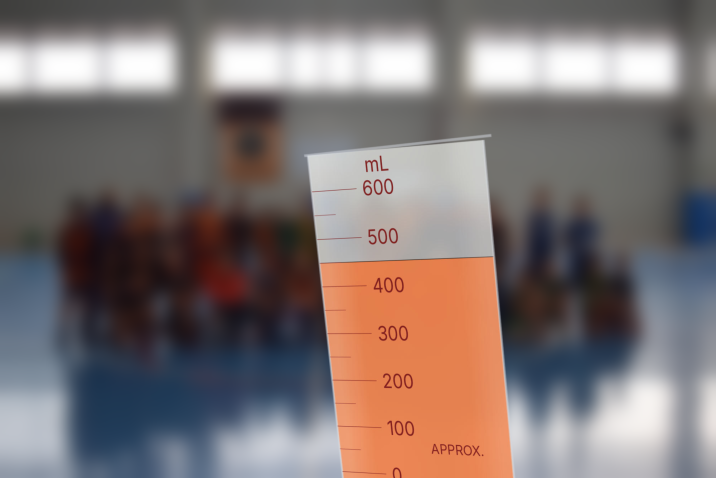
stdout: {"value": 450, "unit": "mL"}
